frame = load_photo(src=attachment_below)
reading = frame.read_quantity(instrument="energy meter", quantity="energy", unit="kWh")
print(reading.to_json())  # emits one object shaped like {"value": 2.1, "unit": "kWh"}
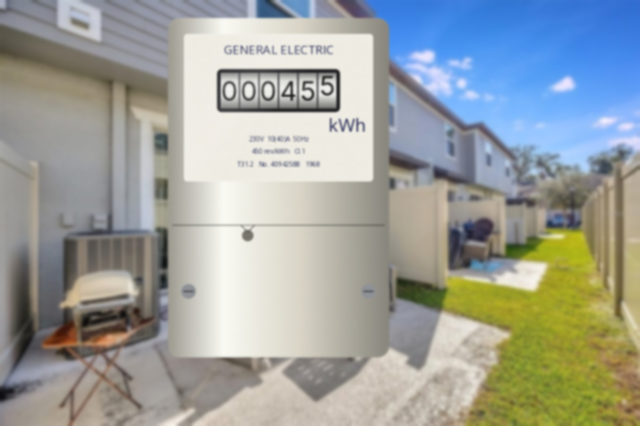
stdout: {"value": 455, "unit": "kWh"}
